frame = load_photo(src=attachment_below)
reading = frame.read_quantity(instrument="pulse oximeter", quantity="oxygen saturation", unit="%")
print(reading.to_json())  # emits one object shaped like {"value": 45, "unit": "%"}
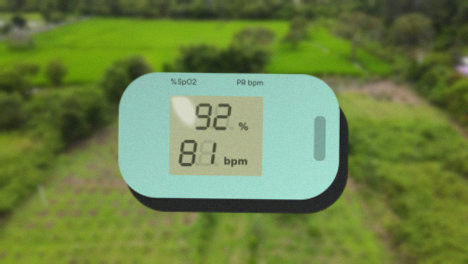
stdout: {"value": 92, "unit": "%"}
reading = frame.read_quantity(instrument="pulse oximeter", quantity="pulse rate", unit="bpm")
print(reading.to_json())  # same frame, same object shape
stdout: {"value": 81, "unit": "bpm"}
